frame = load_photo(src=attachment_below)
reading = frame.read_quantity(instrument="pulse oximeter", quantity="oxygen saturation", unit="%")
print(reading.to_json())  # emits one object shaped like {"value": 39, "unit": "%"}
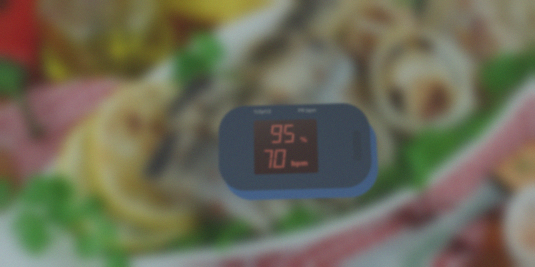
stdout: {"value": 95, "unit": "%"}
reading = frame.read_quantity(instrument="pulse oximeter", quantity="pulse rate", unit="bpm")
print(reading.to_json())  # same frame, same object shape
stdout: {"value": 70, "unit": "bpm"}
